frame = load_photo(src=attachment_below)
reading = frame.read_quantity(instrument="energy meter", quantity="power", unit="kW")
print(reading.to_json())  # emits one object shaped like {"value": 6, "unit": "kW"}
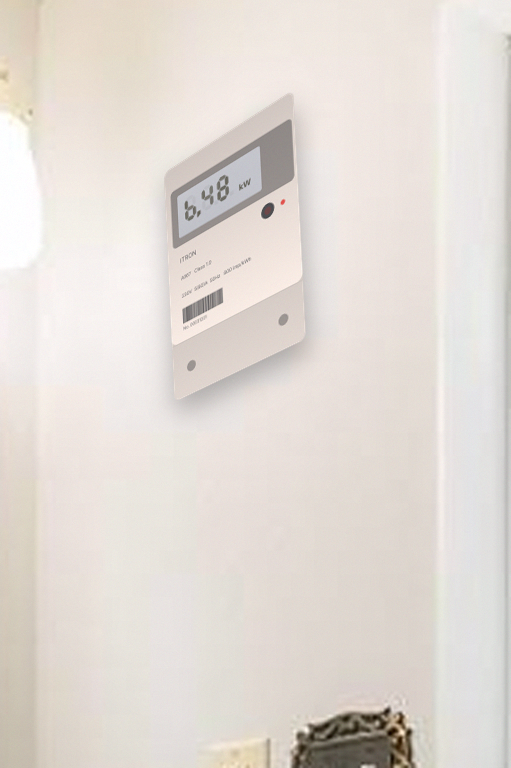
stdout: {"value": 6.48, "unit": "kW"}
